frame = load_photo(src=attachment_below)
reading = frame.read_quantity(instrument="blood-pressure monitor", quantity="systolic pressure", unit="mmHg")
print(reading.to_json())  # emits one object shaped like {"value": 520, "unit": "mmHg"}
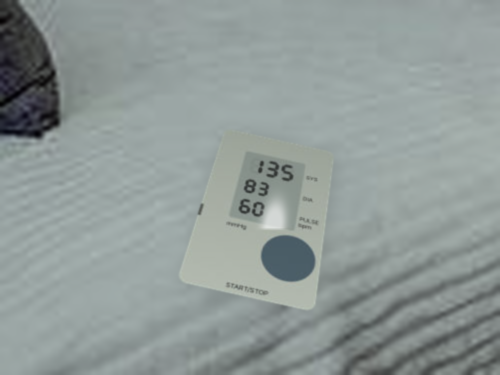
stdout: {"value": 135, "unit": "mmHg"}
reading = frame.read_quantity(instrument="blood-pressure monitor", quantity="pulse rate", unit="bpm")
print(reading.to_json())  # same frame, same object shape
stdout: {"value": 60, "unit": "bpm"}
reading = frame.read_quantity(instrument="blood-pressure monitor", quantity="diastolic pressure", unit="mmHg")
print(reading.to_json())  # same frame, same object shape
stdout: {"value": 83, "unit": "mmHg"}
